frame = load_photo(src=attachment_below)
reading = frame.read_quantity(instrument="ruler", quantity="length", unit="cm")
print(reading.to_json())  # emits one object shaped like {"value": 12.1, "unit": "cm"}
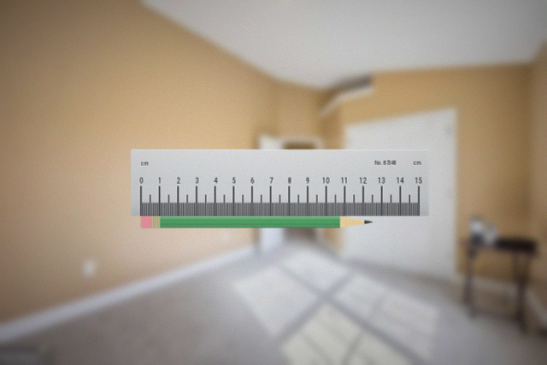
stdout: {"value": 12.5, "unit": "cm"}
